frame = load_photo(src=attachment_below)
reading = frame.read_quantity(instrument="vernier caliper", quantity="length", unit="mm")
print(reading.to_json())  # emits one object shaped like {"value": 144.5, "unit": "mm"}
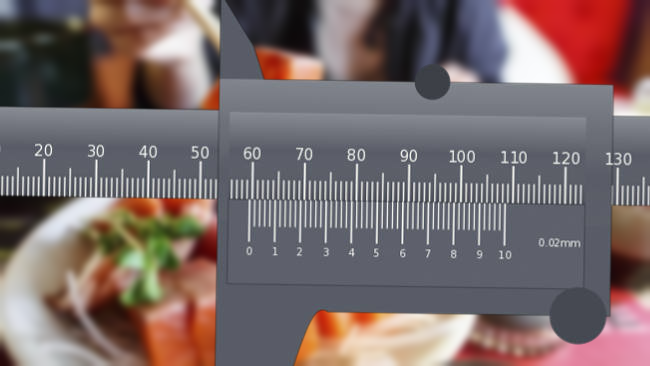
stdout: {"value": 59.5, "unit": "mm"}
